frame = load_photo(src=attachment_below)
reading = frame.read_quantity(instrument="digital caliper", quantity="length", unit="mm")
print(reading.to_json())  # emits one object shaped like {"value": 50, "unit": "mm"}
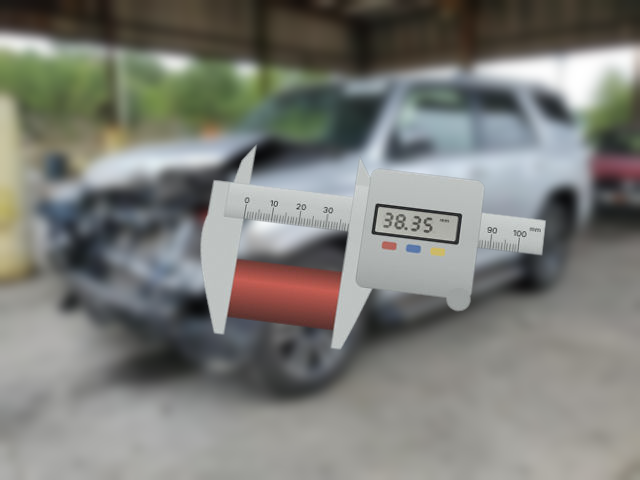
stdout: {"value": 38.35, "unit": "mm"}
